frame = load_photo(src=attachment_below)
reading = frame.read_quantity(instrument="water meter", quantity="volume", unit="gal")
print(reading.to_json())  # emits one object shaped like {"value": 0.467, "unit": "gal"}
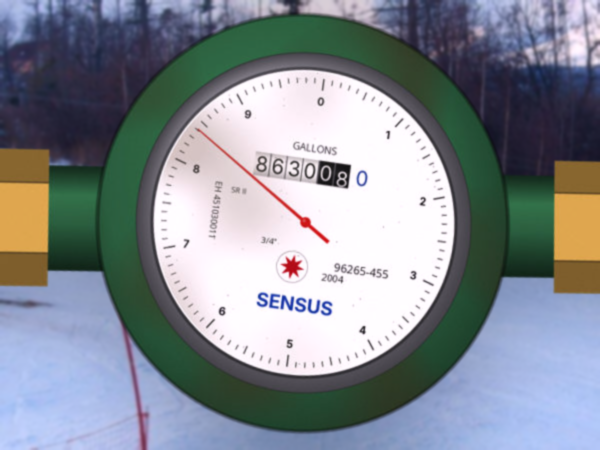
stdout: {"value": 8630078.4, "unit": "gal"}
